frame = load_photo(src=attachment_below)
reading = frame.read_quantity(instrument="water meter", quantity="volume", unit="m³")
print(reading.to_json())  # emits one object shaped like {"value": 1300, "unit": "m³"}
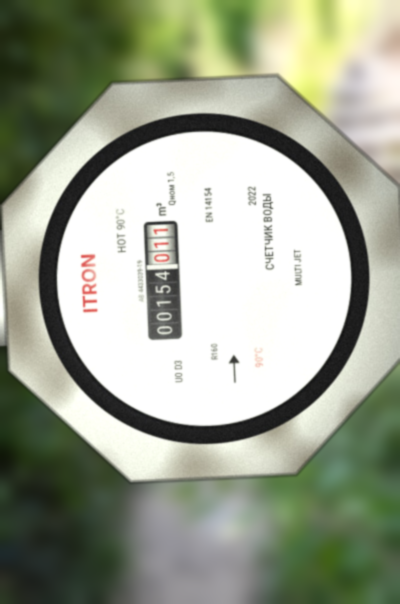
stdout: {"value": 154.011, "unit": "m³"}
